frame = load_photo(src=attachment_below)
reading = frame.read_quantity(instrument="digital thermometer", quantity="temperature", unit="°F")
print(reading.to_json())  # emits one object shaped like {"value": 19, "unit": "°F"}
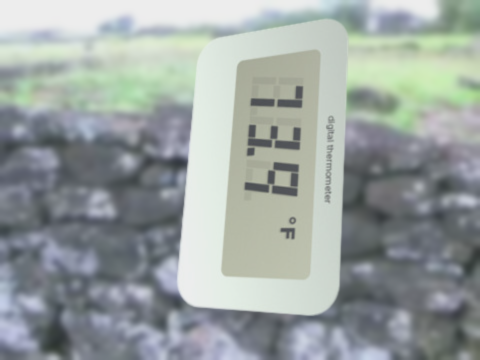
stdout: {"value": 73.9, "unit": "°F"}
